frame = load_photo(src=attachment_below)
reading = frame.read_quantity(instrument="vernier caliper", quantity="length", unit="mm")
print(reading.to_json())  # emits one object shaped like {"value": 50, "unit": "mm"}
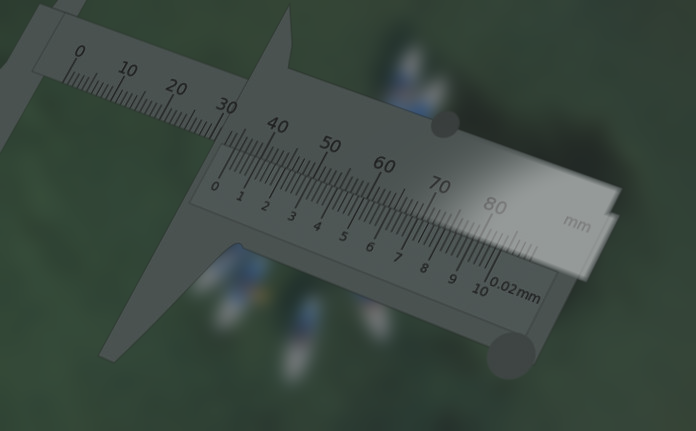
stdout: {"value": 35.0, "unit": "mm"}
